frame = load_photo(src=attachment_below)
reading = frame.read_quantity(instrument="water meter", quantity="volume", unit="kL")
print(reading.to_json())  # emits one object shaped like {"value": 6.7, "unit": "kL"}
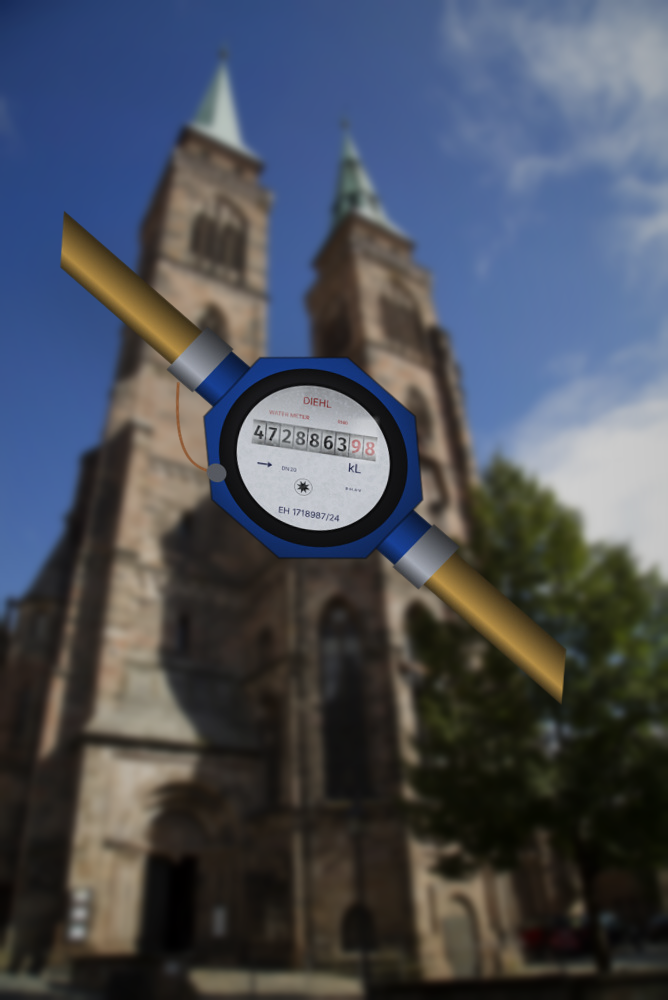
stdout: {"value": 4728863.98, "unit": "kL"}
